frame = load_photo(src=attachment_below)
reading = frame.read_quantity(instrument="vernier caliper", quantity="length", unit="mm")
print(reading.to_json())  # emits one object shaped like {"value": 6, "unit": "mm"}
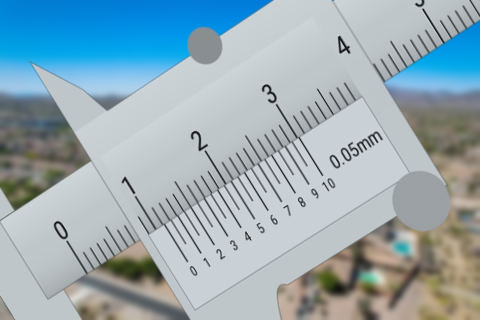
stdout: {"value": 11.2, "unit": "mm"}
